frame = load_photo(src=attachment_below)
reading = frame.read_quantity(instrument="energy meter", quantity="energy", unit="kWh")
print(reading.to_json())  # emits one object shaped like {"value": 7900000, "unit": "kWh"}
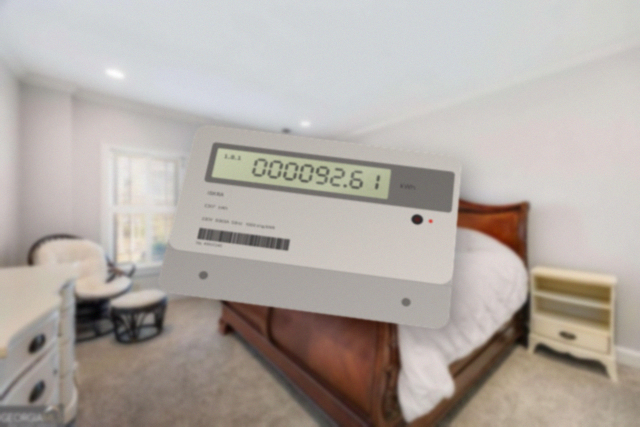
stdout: {"value": 92.61, "unit": "kWh"}
